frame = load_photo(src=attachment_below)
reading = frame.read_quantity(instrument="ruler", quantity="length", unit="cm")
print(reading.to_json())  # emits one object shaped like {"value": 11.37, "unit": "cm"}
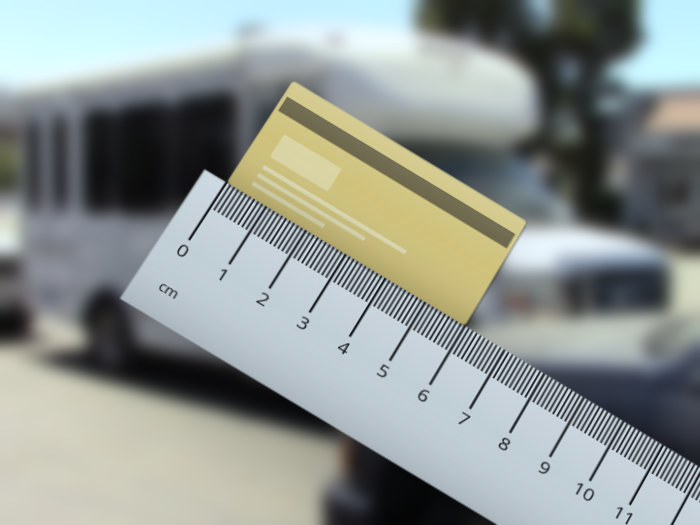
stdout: {"value": 6, "unit": "cm"}
